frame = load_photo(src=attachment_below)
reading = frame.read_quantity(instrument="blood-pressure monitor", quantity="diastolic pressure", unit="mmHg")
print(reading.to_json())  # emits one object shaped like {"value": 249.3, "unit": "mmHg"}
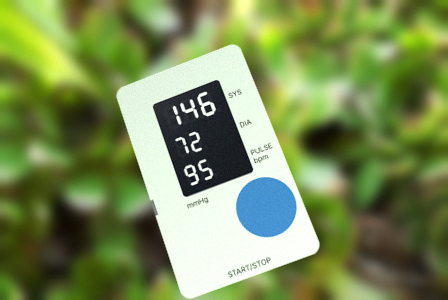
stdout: {"value": 72, "unit": "mmHg"}
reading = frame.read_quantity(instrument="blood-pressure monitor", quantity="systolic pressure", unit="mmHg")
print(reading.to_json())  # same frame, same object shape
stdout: {"value": 146, "unit": "mmHg"}
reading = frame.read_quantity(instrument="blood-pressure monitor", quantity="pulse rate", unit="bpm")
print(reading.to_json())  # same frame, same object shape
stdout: {"value": 95, "unit": "bpm"}
